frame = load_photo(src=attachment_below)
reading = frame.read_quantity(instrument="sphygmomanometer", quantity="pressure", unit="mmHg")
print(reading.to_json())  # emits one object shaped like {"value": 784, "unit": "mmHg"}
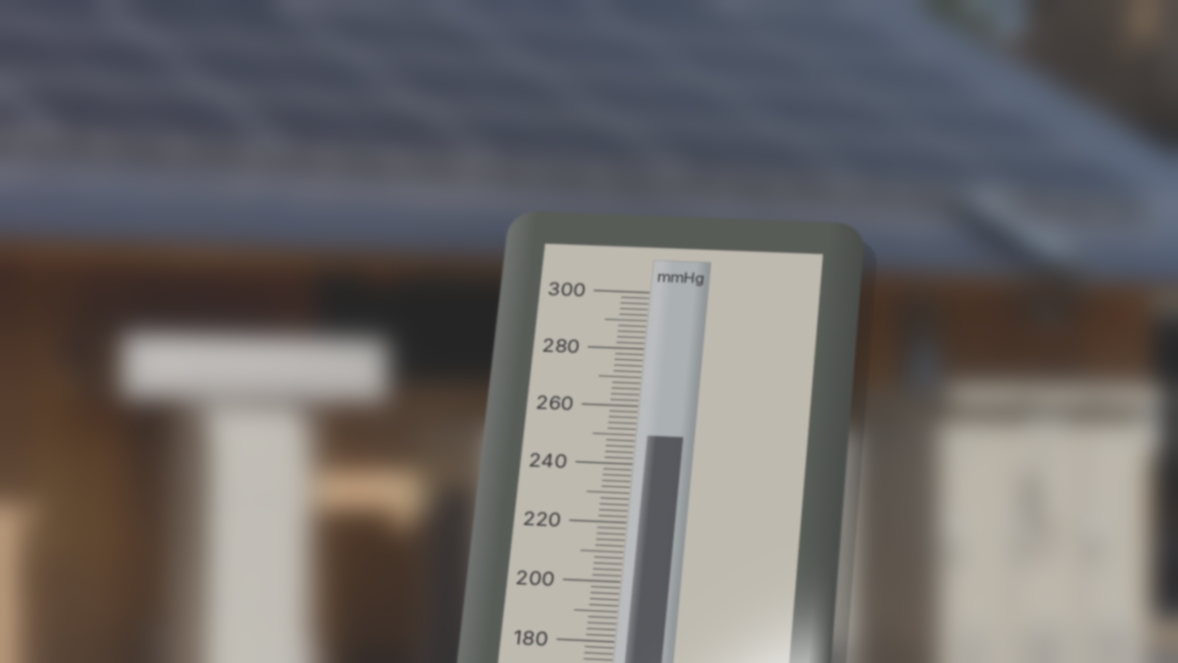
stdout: {"value": 250, "unit": "mmHg"}
